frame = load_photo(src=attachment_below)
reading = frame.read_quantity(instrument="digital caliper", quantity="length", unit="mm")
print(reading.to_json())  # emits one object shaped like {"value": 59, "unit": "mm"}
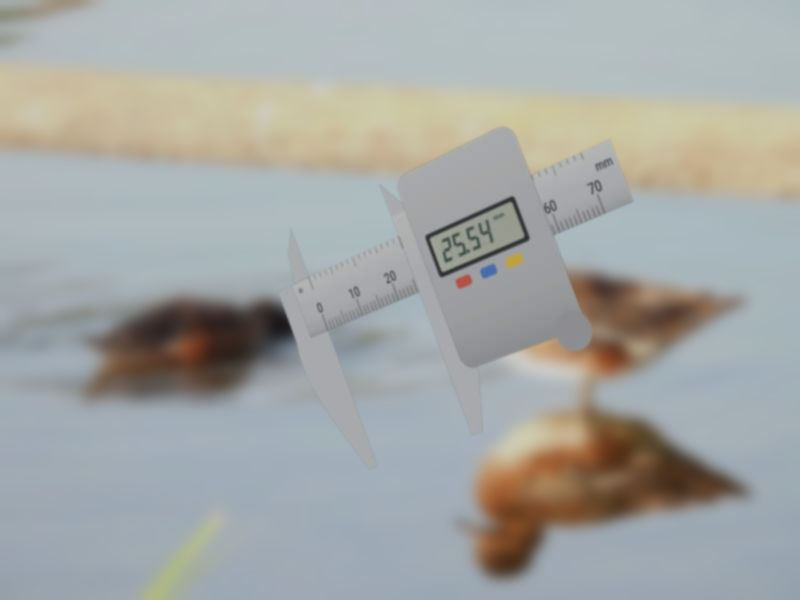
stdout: {"value": 25.54, "unit": "mm"}
